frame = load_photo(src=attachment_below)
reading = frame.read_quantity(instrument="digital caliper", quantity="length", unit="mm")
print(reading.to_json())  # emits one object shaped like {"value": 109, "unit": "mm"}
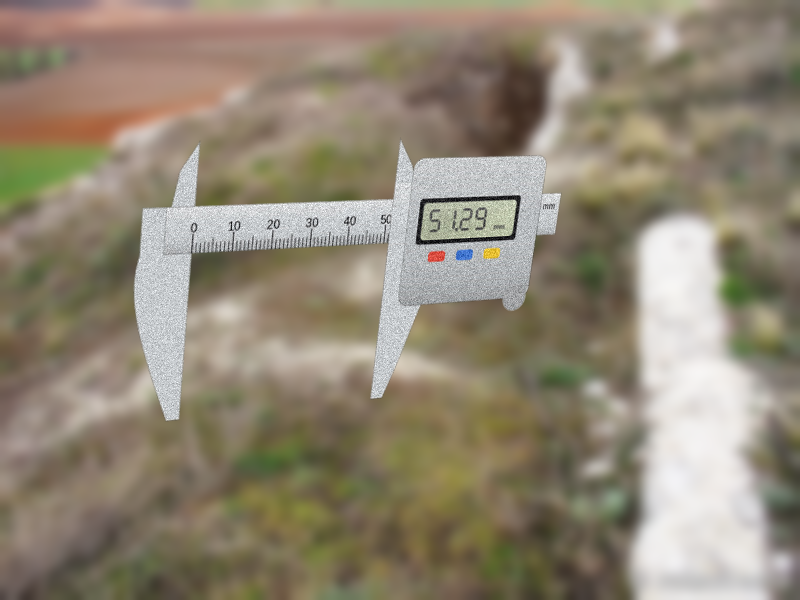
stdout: {"value": 51.29, "unit": "mm"}
